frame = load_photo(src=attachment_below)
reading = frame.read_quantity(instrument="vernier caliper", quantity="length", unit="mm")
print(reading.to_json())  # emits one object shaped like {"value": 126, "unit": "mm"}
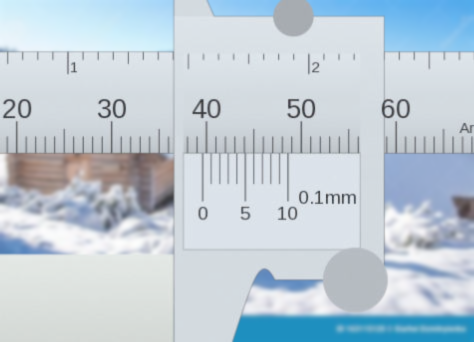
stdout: {"value": 39.6, "unit": "mm"}
